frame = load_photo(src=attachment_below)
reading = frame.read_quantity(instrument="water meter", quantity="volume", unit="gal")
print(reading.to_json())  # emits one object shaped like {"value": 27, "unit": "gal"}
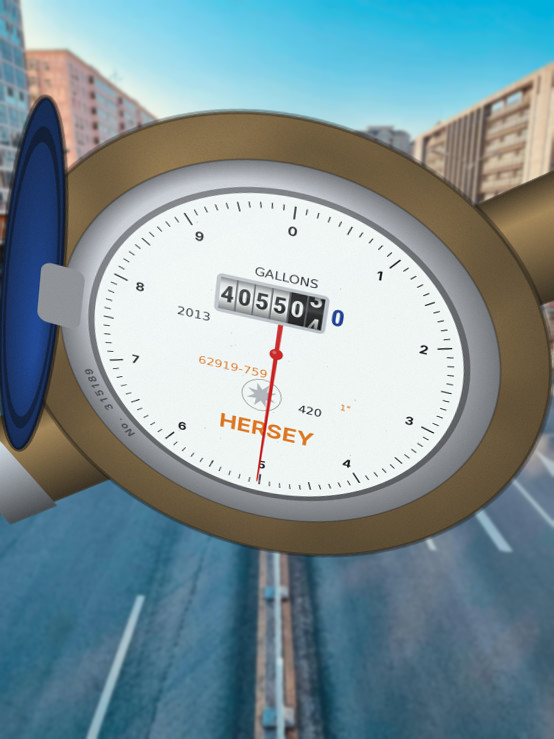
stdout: {"value": 4055035.0, "unit": "gal"}
